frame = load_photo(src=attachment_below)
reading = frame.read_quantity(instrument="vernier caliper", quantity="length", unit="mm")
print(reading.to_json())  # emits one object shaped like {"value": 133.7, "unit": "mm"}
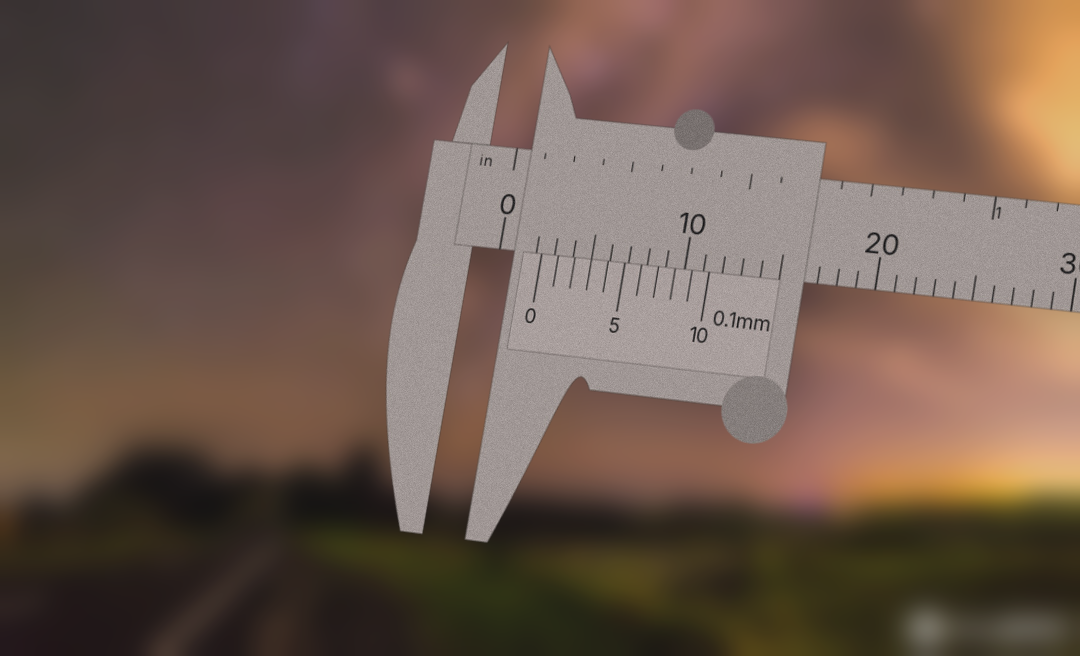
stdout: {"value": 2.3, "unit": "mm"}
